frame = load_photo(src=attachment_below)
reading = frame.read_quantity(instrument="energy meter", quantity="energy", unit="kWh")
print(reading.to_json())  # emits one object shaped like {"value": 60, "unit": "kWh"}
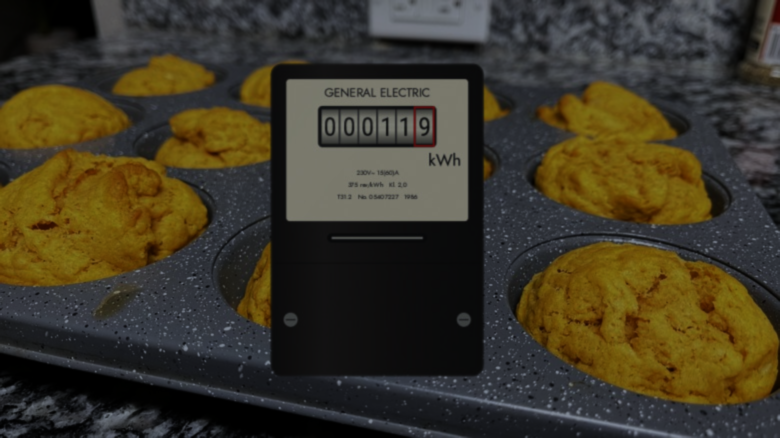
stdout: {"value": 11.9, "unit": "kWh"}
